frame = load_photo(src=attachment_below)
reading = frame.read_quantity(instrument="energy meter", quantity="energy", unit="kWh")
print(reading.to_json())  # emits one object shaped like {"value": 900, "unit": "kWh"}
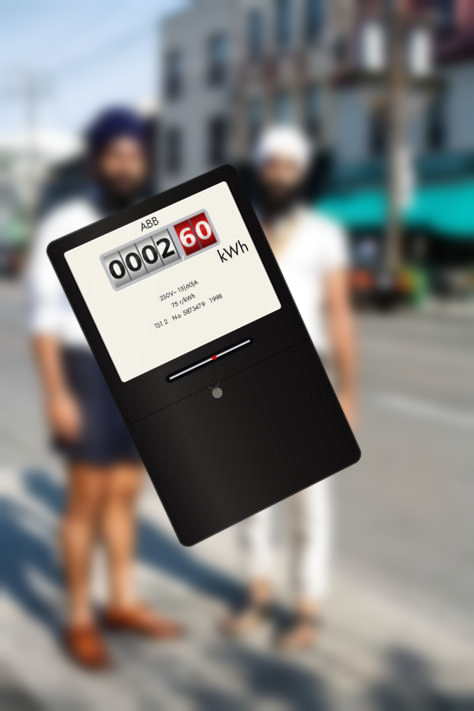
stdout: {"value": 2.60, "unit": "kWh"}
